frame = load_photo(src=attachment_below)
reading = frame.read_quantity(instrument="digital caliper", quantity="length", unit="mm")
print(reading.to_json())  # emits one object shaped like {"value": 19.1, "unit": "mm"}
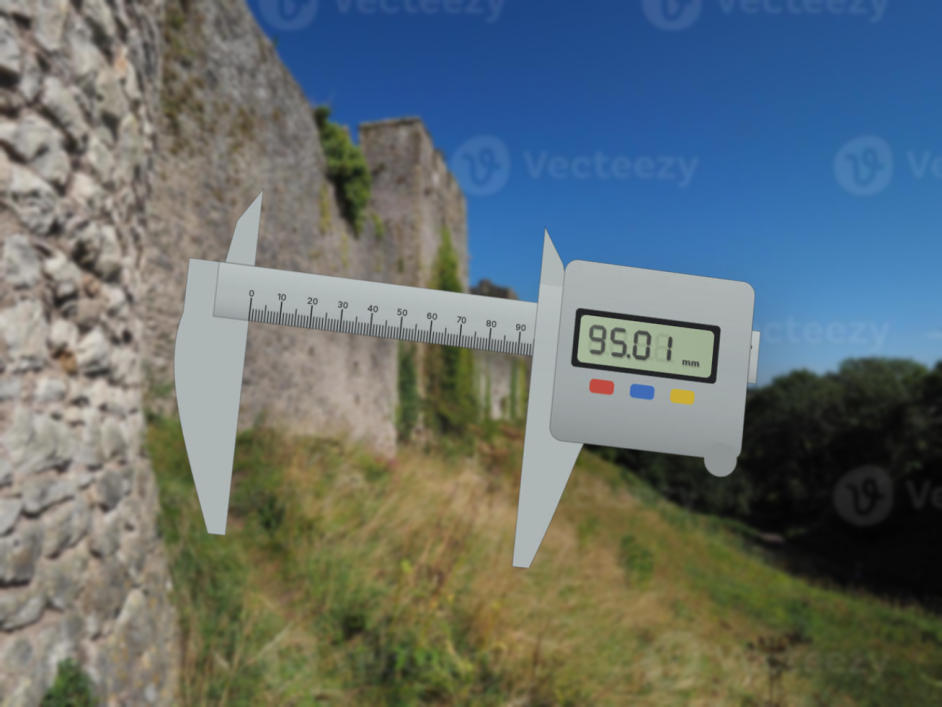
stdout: {"value": 95.01, "unit": "mm"}
